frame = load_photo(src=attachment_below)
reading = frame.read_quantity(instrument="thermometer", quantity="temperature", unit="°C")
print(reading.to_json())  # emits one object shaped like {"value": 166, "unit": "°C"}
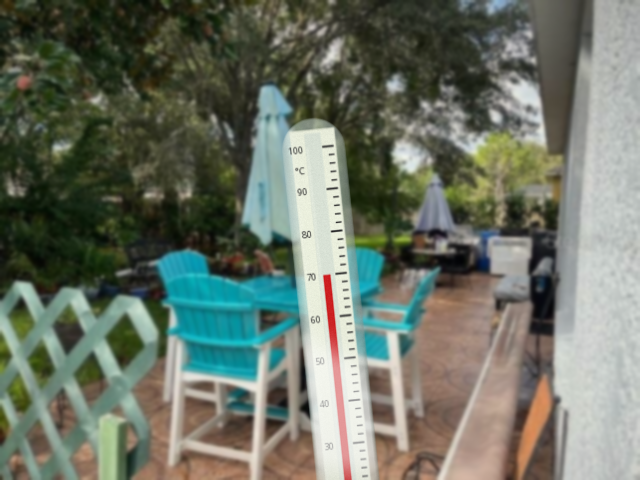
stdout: {"value": 70, "unit": "°C"}
